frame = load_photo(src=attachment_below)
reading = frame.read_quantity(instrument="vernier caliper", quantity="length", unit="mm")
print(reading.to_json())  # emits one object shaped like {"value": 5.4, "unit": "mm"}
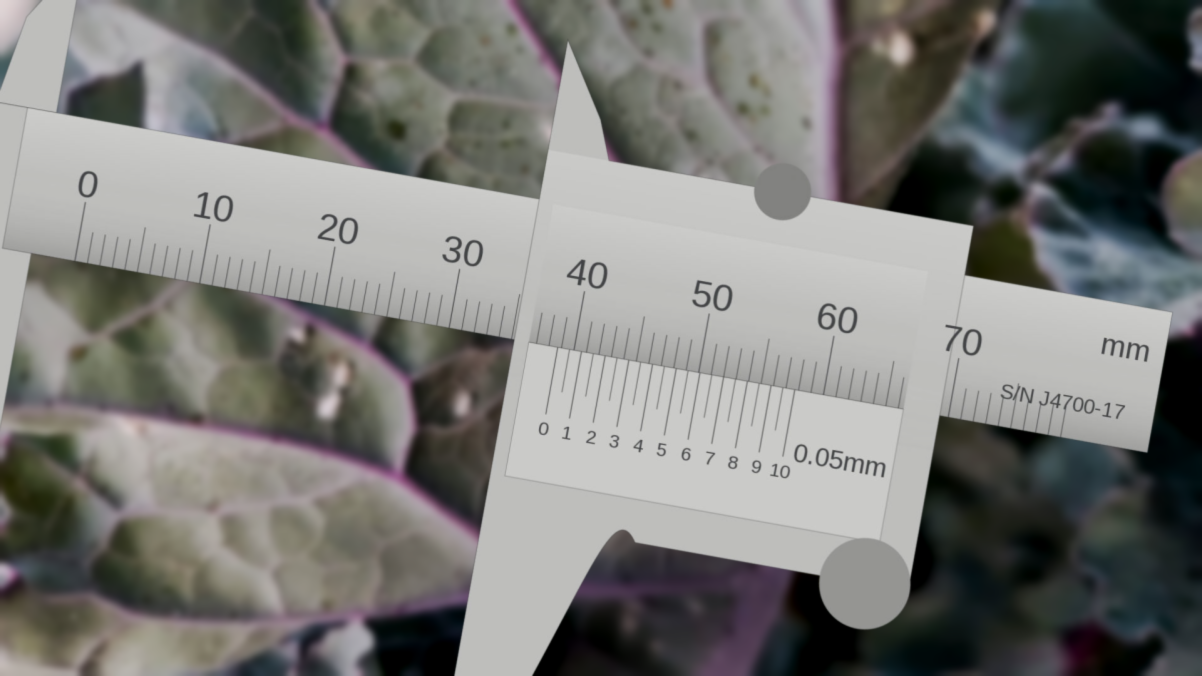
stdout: {"value": 38.7, "unit": "mm"}
